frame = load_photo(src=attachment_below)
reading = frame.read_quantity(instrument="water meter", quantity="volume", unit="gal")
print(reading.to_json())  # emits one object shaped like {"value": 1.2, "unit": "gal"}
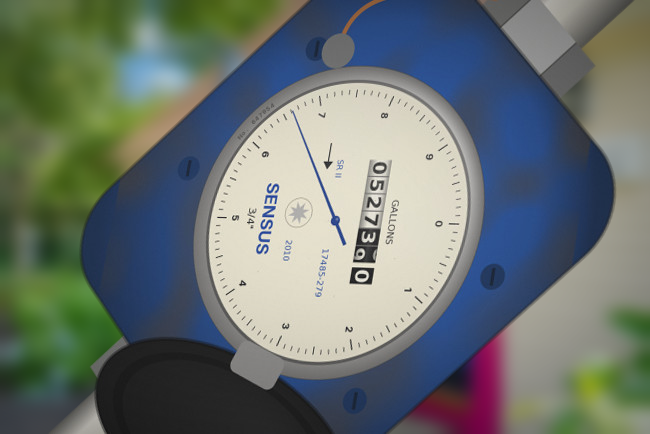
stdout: {"value": 527386.6, "unit": "gal"}
